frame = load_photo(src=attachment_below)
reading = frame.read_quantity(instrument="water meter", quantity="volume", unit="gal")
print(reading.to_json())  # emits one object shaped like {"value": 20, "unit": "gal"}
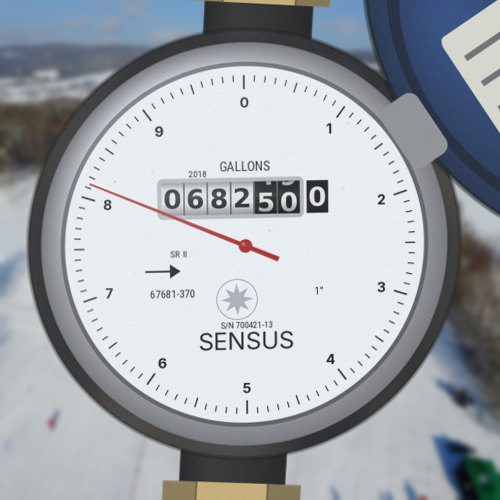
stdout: {"value": 682498.1, "unit": "gal"}
